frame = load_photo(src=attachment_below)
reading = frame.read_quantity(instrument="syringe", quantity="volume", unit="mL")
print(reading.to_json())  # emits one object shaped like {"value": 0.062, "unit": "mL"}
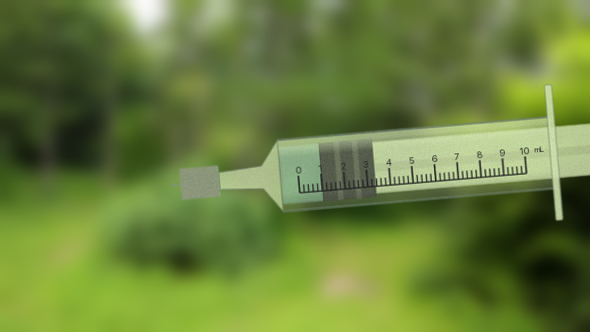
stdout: {"value": 1, "unit": "mL"}
